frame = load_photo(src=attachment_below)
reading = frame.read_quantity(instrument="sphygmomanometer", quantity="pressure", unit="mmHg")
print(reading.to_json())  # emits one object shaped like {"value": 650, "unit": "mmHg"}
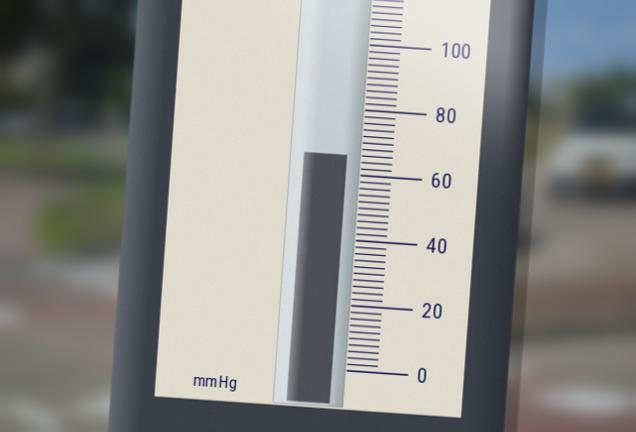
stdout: {"value": 66, "unit": "mmHg"}
